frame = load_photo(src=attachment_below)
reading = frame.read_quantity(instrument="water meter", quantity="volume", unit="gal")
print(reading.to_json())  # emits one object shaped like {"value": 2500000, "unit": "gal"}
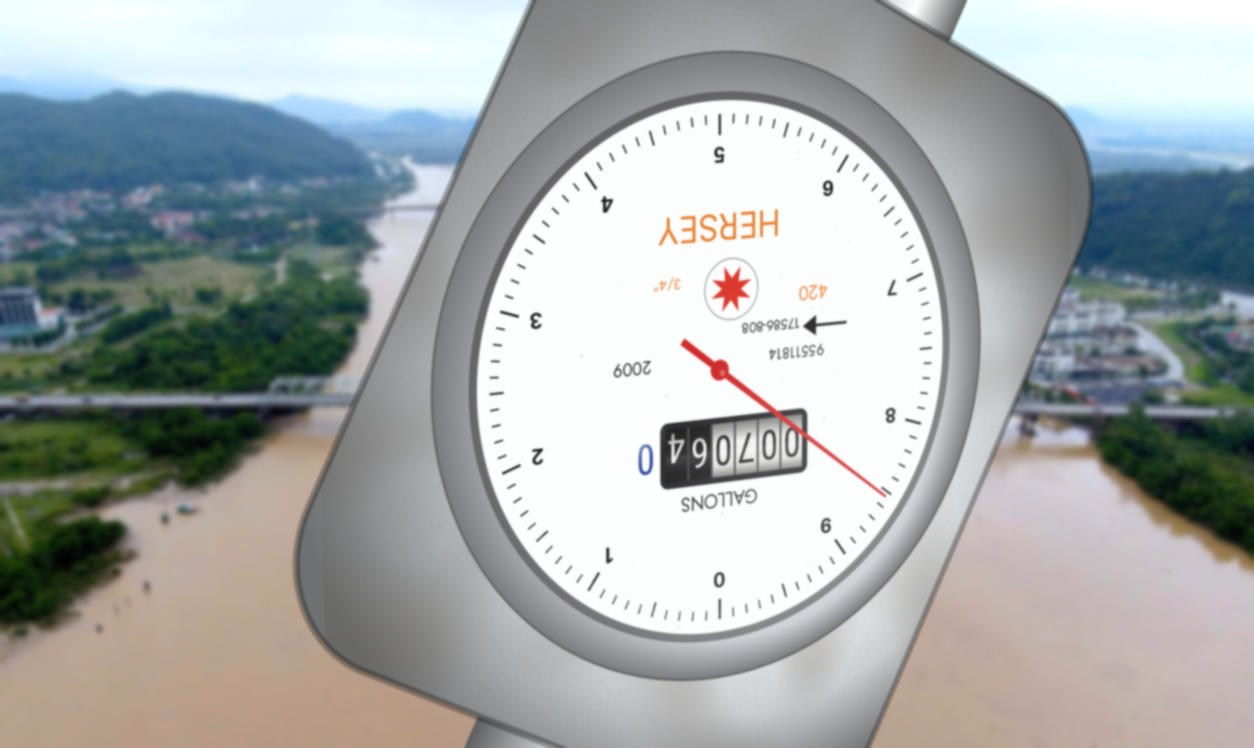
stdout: {"value": 70638.5, "unit": "gal"}
